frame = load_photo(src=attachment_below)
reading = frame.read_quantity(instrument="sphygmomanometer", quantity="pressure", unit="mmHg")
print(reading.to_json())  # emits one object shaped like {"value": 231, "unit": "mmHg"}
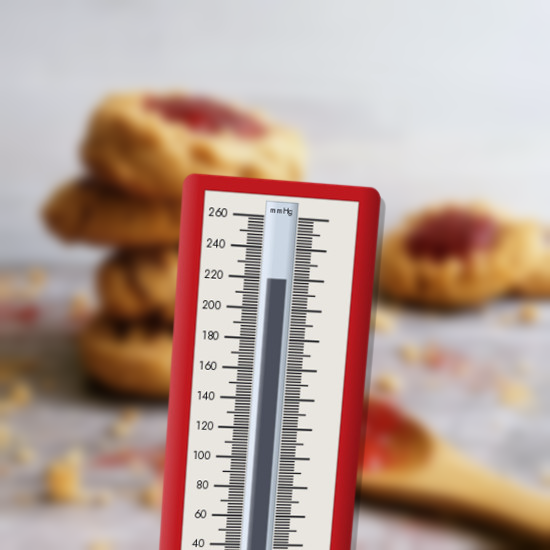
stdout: {"value": 220, "unit": "mmHg"}
